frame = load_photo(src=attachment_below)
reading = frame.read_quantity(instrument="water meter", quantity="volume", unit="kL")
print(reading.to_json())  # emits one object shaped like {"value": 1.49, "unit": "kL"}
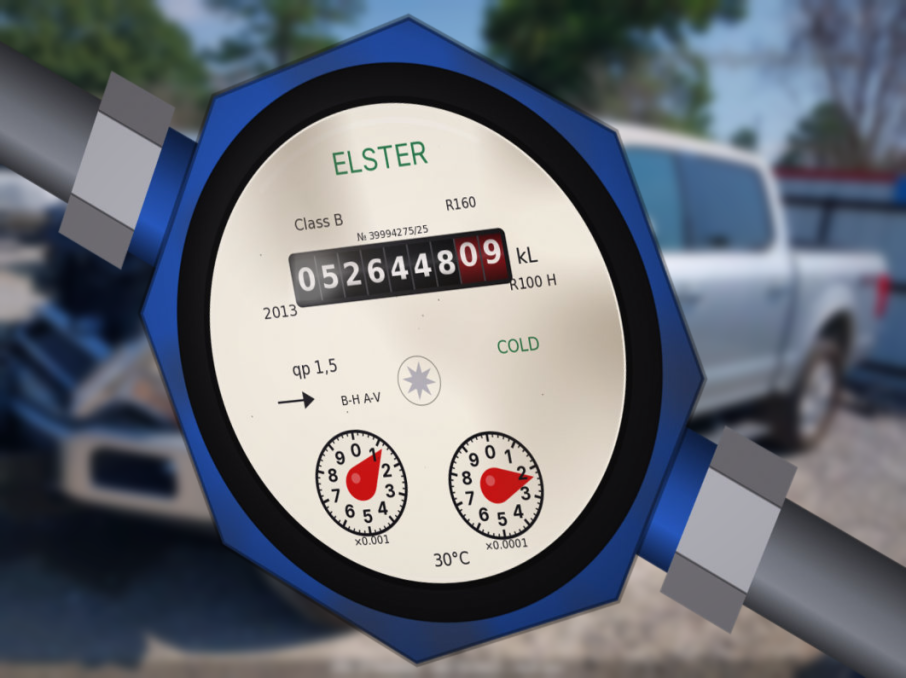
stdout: {"value": 526448.0912, "unit": "kL"}
